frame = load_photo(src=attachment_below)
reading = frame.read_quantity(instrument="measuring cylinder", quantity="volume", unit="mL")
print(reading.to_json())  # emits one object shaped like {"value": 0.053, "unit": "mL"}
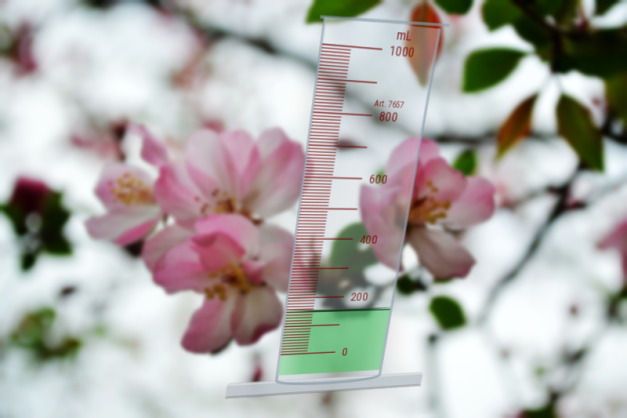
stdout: {"value": 150, "unit": "mL"}
